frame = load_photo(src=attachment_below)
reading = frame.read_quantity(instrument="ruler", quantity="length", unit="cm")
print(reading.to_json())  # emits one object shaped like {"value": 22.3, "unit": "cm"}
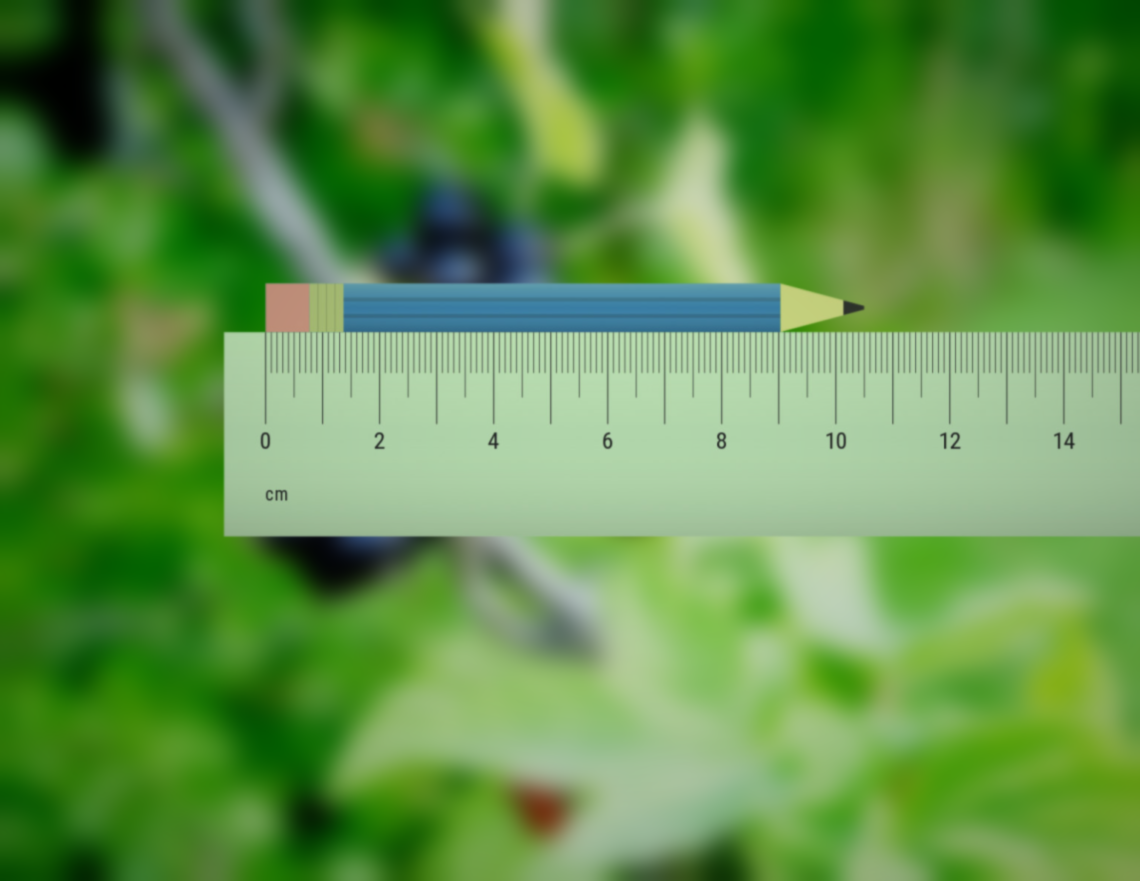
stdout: {"value": 10.5, "unit": "cm"}
